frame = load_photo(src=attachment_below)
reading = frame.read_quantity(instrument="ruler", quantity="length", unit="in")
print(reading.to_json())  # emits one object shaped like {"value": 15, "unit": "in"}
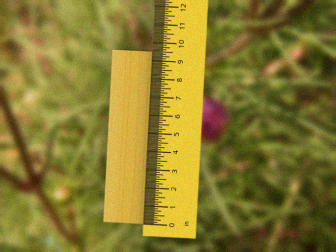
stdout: {"value": 9.5, "unit": "in"}
